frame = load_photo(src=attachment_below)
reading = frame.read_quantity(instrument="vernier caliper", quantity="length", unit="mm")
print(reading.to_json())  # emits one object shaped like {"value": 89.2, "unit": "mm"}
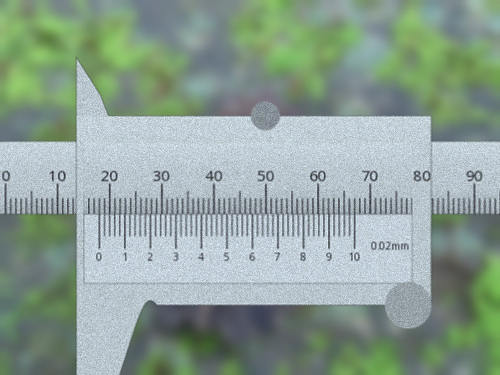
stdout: {"value": 18.0, "unit": "mm"}
